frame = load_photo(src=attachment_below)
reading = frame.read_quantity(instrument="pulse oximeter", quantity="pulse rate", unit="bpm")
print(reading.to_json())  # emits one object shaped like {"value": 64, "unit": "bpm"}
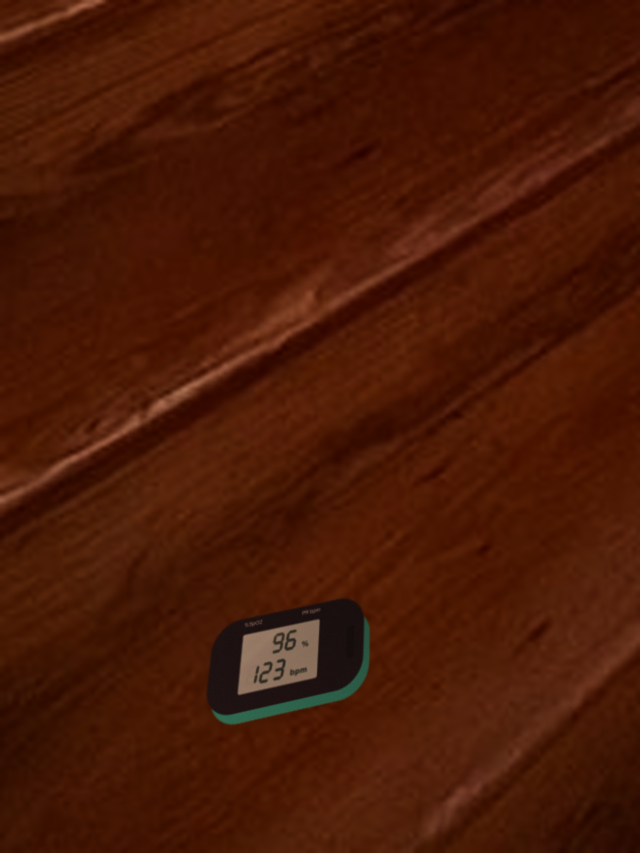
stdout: {"value": 123, "unit": "bpm"}
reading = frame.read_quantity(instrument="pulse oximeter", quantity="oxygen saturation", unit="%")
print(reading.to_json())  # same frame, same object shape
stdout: {"value": 96, "unit": "%"}
